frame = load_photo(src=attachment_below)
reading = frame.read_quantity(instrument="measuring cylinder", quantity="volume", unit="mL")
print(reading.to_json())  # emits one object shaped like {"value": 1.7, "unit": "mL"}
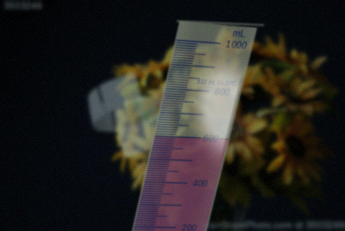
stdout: {"value": 600, "unit": "mL"}
